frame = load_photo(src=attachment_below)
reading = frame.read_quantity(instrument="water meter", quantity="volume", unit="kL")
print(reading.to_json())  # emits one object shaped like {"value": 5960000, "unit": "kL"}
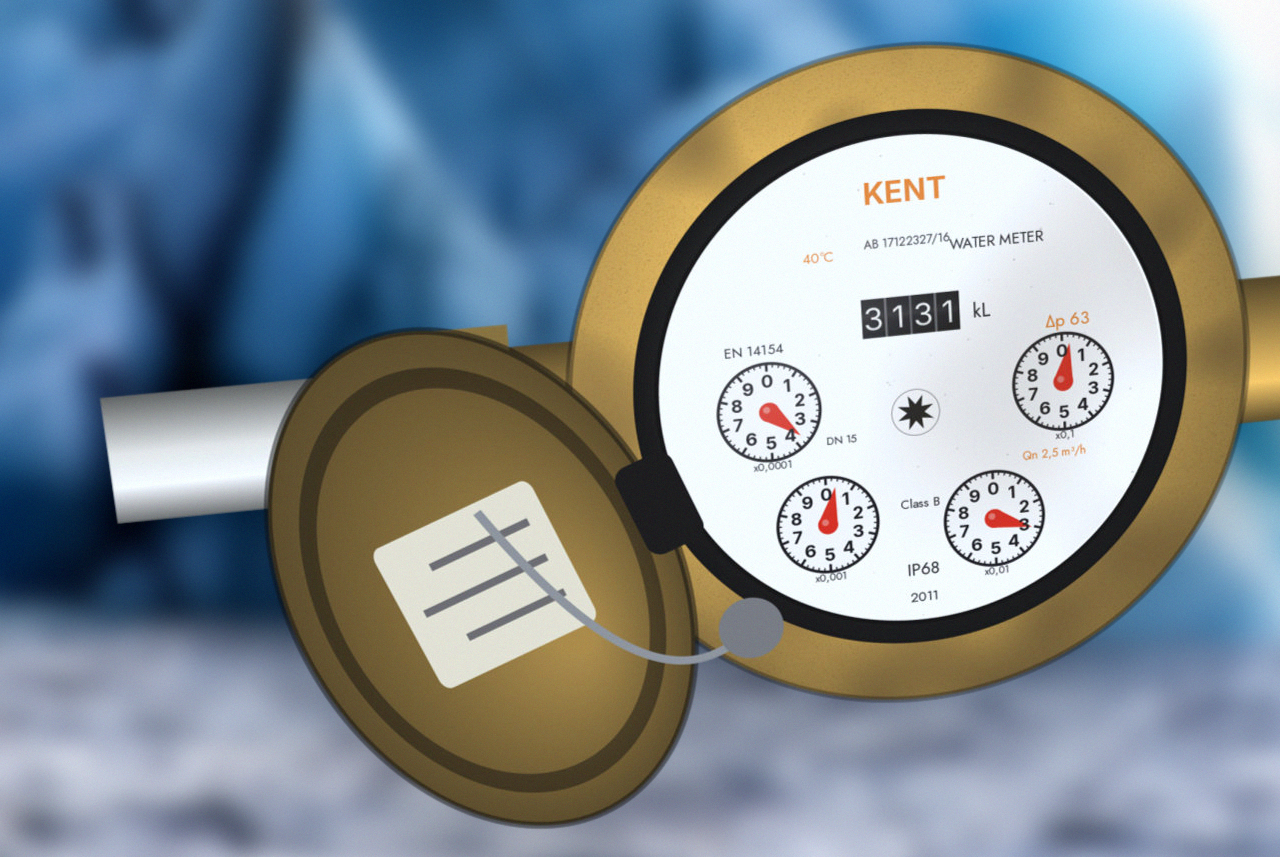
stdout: {"value": 3131.0303, "unit": "kL"}
